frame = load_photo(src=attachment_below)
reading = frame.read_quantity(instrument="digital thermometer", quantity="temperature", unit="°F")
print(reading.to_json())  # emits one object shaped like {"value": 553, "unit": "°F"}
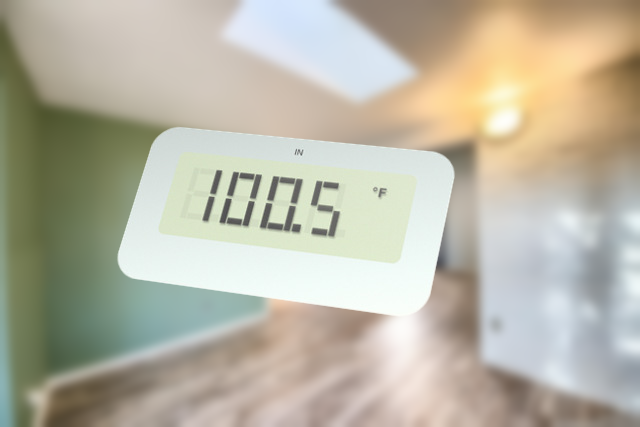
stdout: {"value": 100.5, "unit": "°F"}
